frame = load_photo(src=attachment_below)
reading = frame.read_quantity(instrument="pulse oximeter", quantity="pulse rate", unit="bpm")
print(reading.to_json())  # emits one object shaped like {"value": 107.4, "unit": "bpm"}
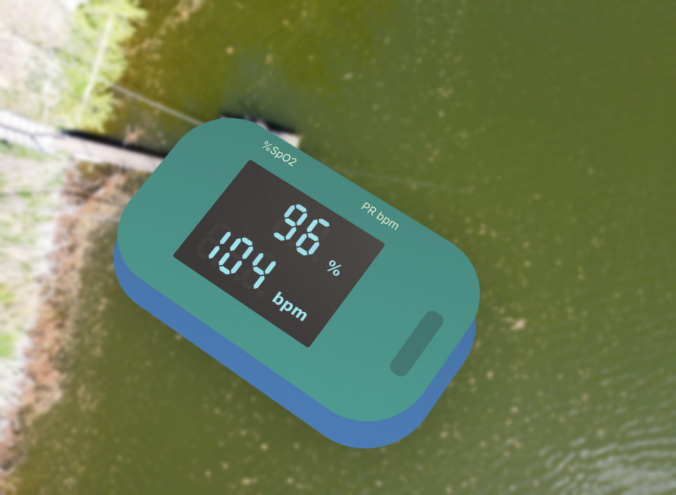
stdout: {"value": 104, "unit": "bpm"}
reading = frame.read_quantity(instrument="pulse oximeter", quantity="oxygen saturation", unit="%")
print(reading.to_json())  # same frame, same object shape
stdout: {"value": 96, "unit": "%"}
